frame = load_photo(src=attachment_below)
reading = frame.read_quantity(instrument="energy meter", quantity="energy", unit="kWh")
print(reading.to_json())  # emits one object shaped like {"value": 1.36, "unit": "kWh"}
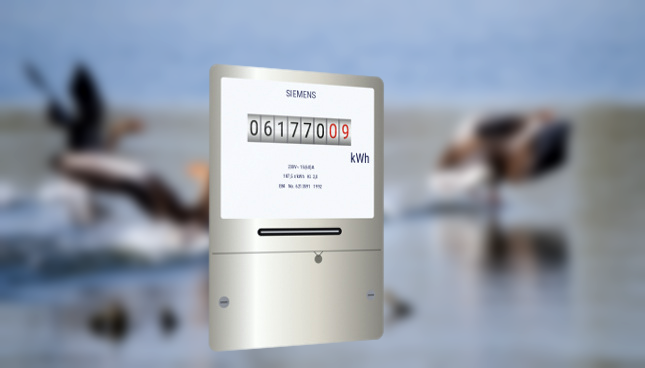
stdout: {"value": 61770.09, "unit": "kWh"}
